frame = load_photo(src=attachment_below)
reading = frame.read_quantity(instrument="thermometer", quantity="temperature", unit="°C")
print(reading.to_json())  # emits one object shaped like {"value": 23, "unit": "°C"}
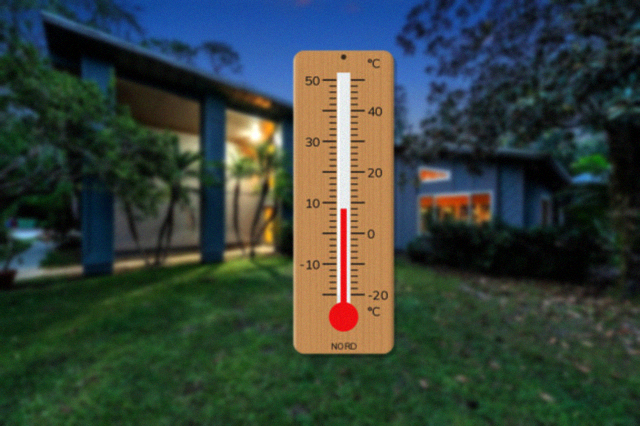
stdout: {"value": 8, "unit": "°C"}
